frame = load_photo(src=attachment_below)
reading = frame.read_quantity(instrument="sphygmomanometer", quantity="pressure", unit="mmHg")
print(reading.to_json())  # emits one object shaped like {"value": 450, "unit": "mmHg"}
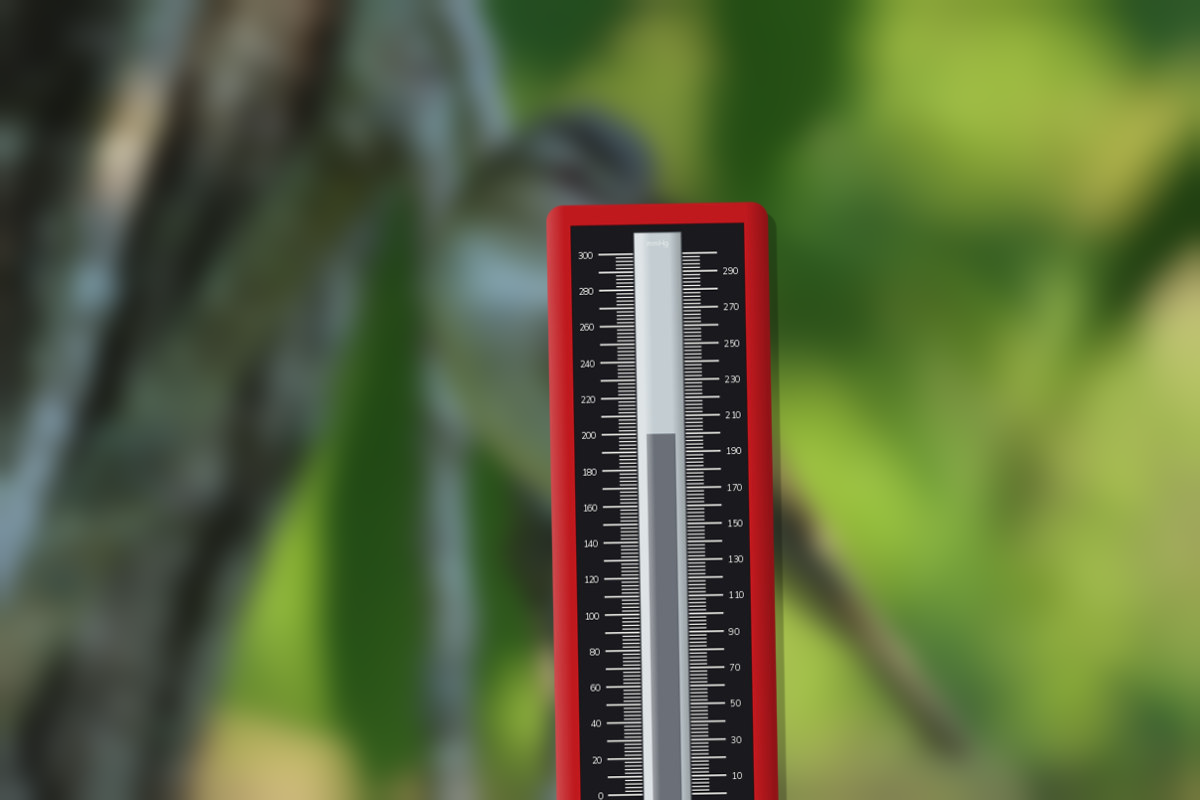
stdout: {"value": 200, "unit": "mmHg"}
